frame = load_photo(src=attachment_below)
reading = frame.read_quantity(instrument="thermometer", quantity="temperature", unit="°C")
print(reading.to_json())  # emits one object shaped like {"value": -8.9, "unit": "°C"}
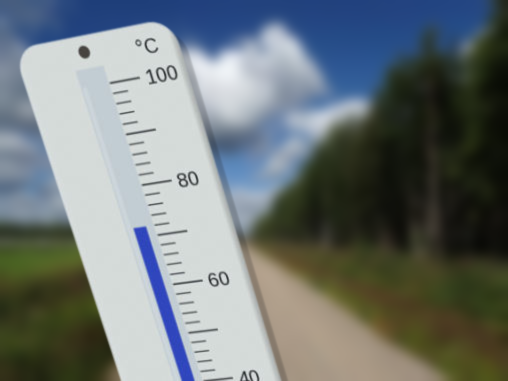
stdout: {"value": 72, "unit": "°C"}
